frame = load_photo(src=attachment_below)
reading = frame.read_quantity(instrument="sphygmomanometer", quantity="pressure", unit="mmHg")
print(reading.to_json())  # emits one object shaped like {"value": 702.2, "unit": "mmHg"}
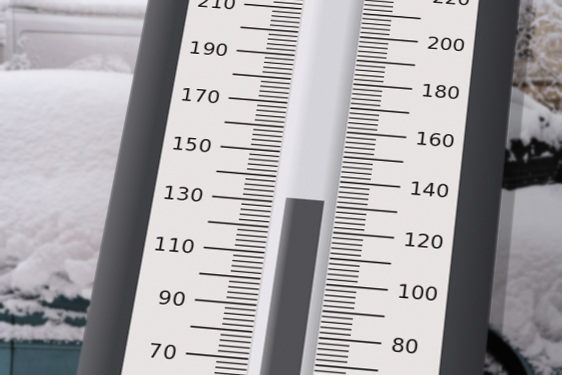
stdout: {"value": 132, "unit": "mmHg"}
